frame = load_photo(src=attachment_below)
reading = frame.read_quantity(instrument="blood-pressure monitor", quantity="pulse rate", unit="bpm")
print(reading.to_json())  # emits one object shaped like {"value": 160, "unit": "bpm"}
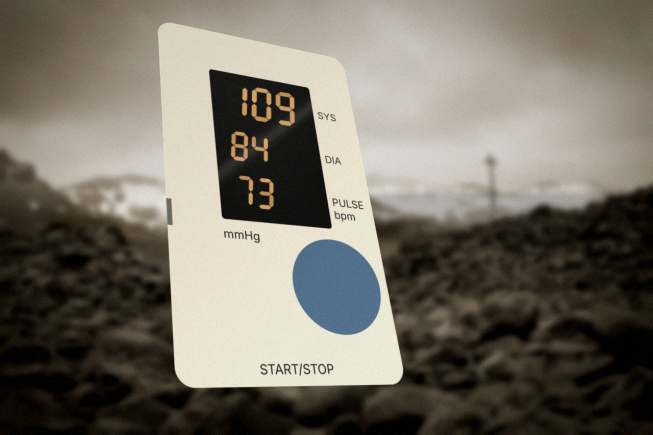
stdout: {"value": 73, "unit": "bpm"}
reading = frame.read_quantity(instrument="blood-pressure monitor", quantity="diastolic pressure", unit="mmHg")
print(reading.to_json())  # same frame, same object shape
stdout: {"value": 84, "unit": "mmHg"}
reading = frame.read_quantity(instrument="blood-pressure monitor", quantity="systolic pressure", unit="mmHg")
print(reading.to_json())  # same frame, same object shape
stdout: {"value": 109, "unit": "mmHg"}
